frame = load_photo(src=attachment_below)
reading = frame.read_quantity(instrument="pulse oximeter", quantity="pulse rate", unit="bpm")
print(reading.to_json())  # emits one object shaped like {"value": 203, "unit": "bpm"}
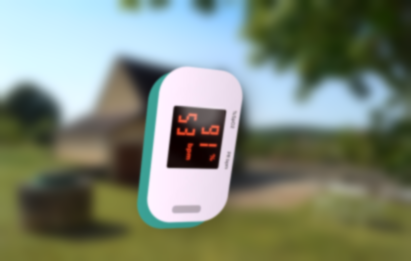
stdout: {"value": 53, "unit": "bpm"}
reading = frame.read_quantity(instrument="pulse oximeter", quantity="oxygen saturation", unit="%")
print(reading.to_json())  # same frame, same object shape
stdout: {"value": 91, "unit": "%"}
